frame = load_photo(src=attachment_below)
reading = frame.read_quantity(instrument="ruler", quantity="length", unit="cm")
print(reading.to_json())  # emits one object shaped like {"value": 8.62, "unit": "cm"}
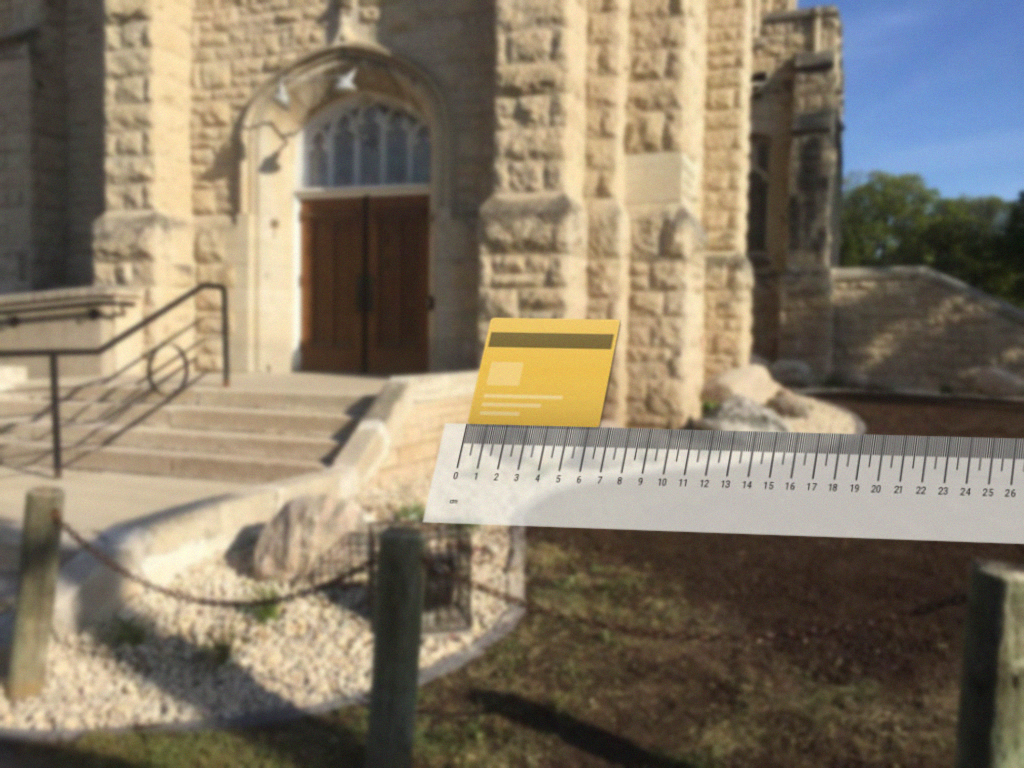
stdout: {"value": 6.5, "unit": "cm"}
